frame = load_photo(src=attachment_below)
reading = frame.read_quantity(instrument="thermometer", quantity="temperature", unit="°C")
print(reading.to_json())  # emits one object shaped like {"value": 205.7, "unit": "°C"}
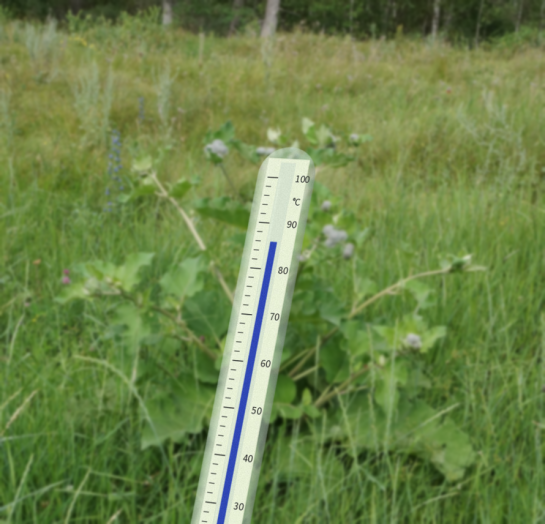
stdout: {"value": 86, "unit": "°C"}
